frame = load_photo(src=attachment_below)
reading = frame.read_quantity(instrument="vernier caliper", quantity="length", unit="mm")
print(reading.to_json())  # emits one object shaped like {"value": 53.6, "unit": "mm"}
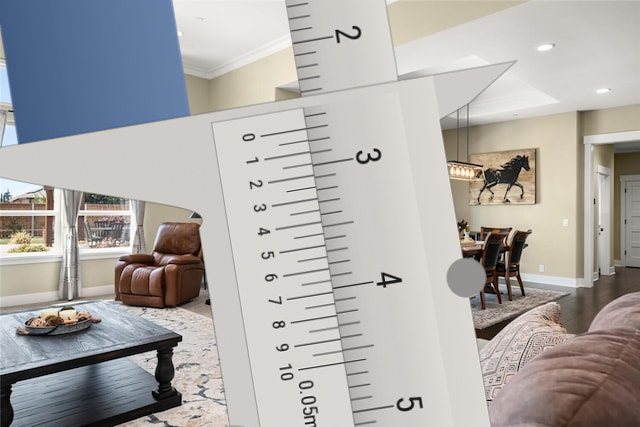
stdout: {"value": 27.0, "unit": "mm"}
